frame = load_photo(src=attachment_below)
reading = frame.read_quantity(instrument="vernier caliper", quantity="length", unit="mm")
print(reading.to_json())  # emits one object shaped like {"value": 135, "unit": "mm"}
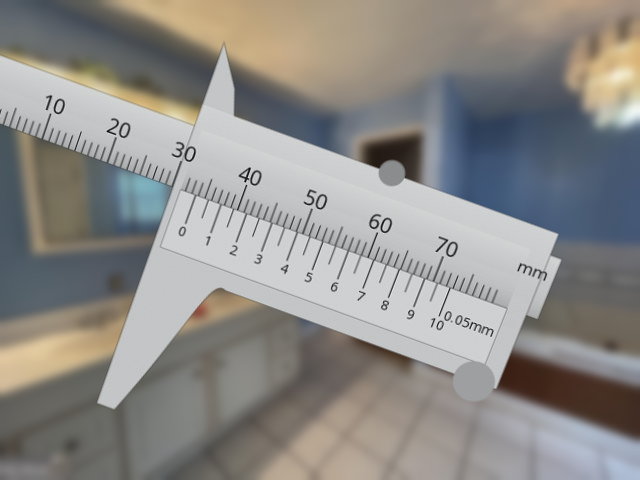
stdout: {"value": 33.6, "unit": "mm"}
